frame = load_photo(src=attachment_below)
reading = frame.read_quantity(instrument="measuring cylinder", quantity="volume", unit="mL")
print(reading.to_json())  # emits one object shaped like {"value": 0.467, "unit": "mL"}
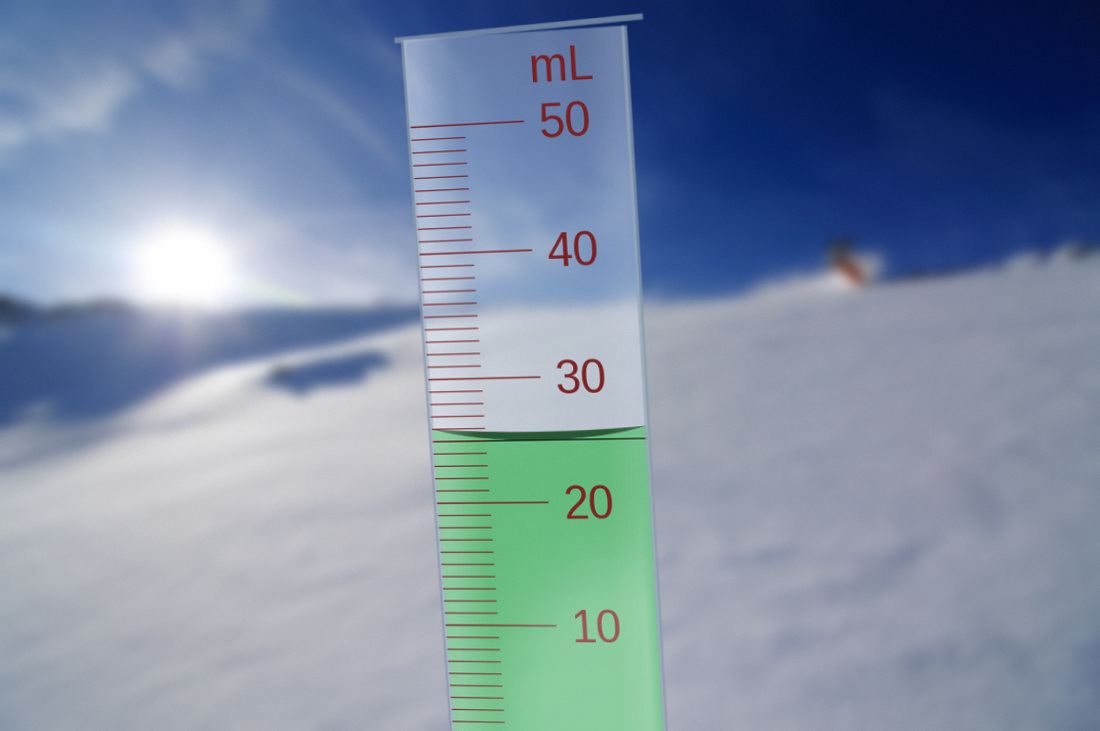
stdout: {"value": 25, "unit": "mL"}
